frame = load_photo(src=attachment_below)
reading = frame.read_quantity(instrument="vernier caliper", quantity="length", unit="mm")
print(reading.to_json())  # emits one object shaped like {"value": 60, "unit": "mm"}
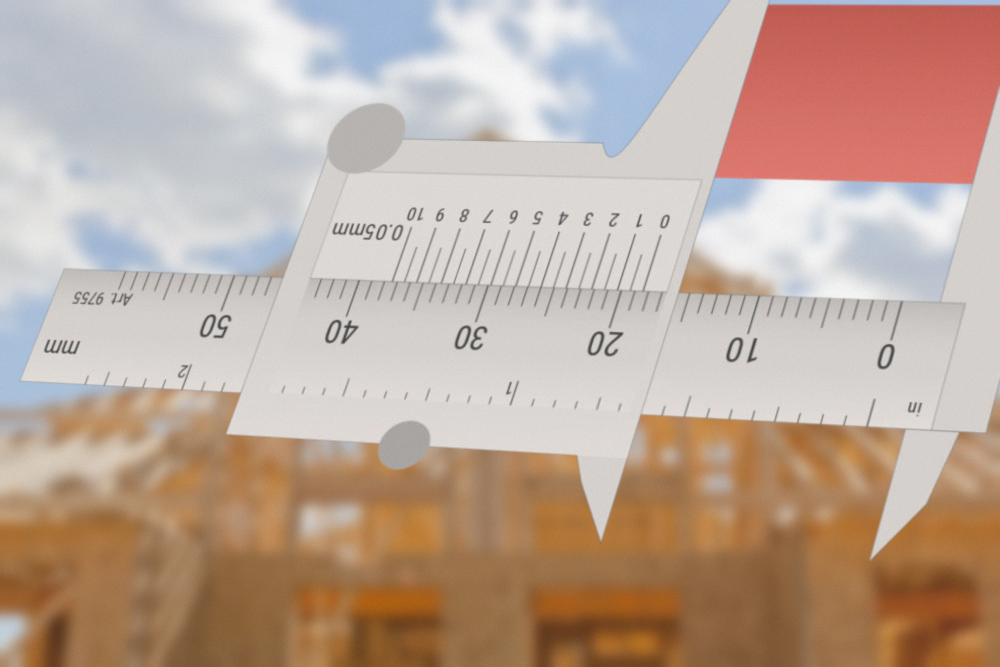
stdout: {"value": 18.4, "unit": "mm"}
